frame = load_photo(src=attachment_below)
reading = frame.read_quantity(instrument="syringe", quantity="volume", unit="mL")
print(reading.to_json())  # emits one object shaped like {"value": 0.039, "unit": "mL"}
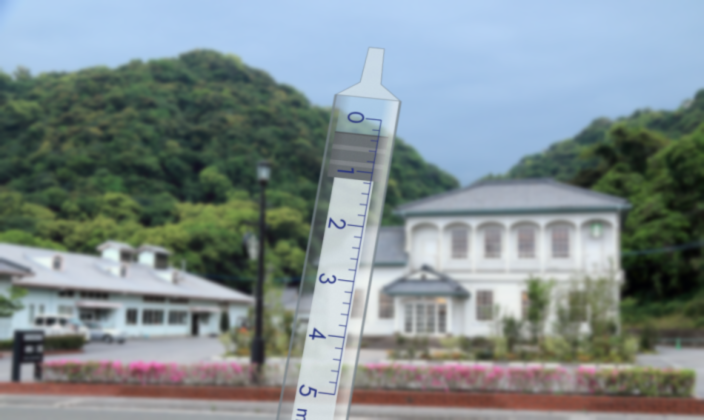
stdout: {"value": 0.3, "unit": "mL"}
